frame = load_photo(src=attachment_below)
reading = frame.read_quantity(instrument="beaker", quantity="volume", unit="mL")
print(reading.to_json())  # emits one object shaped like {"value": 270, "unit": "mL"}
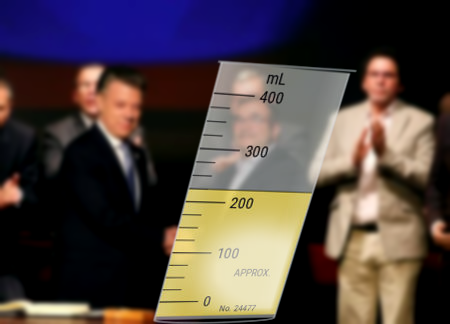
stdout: {"value": 225, "unit": "mL"}
